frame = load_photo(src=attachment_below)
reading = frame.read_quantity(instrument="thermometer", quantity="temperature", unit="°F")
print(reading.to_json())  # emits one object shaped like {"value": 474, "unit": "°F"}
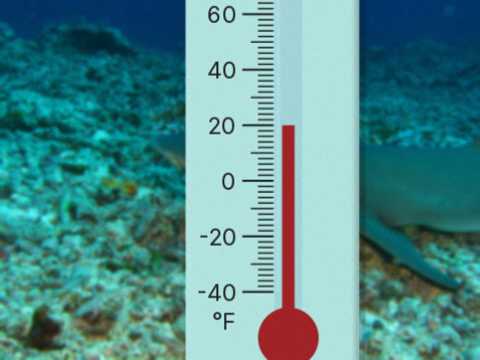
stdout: {"value": 20, "unit": "°F"}
